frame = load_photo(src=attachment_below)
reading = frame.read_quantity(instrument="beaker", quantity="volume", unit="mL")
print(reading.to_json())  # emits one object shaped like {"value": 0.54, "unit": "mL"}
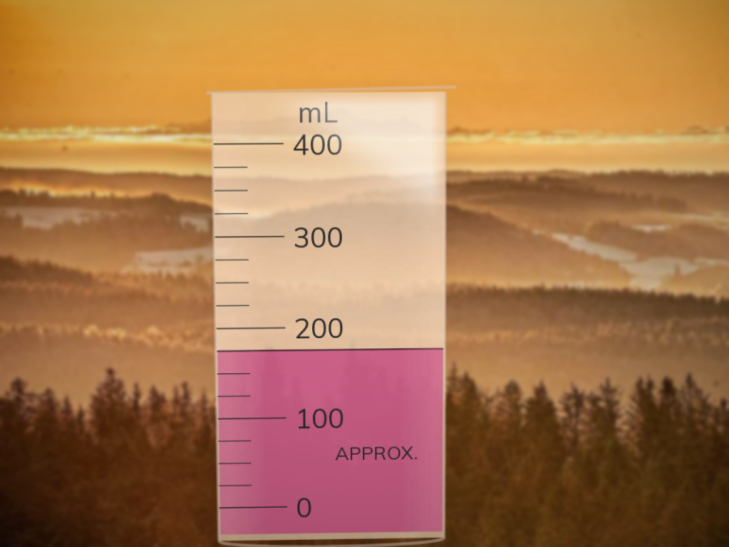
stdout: {"value": 175, "unit": "mL"}
